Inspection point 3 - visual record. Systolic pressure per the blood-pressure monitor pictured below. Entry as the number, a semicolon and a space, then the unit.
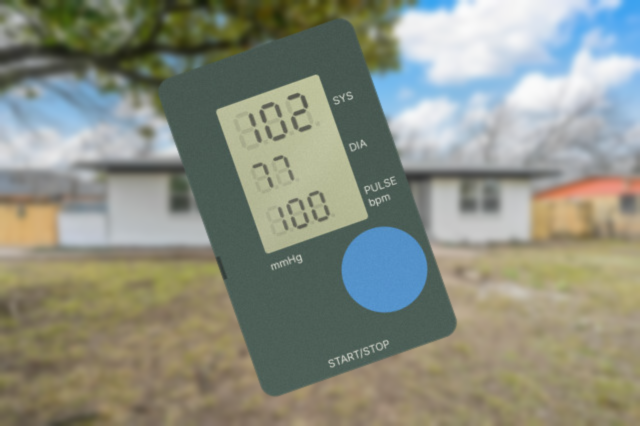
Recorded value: 102; mmHg
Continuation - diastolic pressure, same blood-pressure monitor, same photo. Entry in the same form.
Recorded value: 77; mmHg
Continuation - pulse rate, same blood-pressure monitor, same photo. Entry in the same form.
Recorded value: 100; bpm
